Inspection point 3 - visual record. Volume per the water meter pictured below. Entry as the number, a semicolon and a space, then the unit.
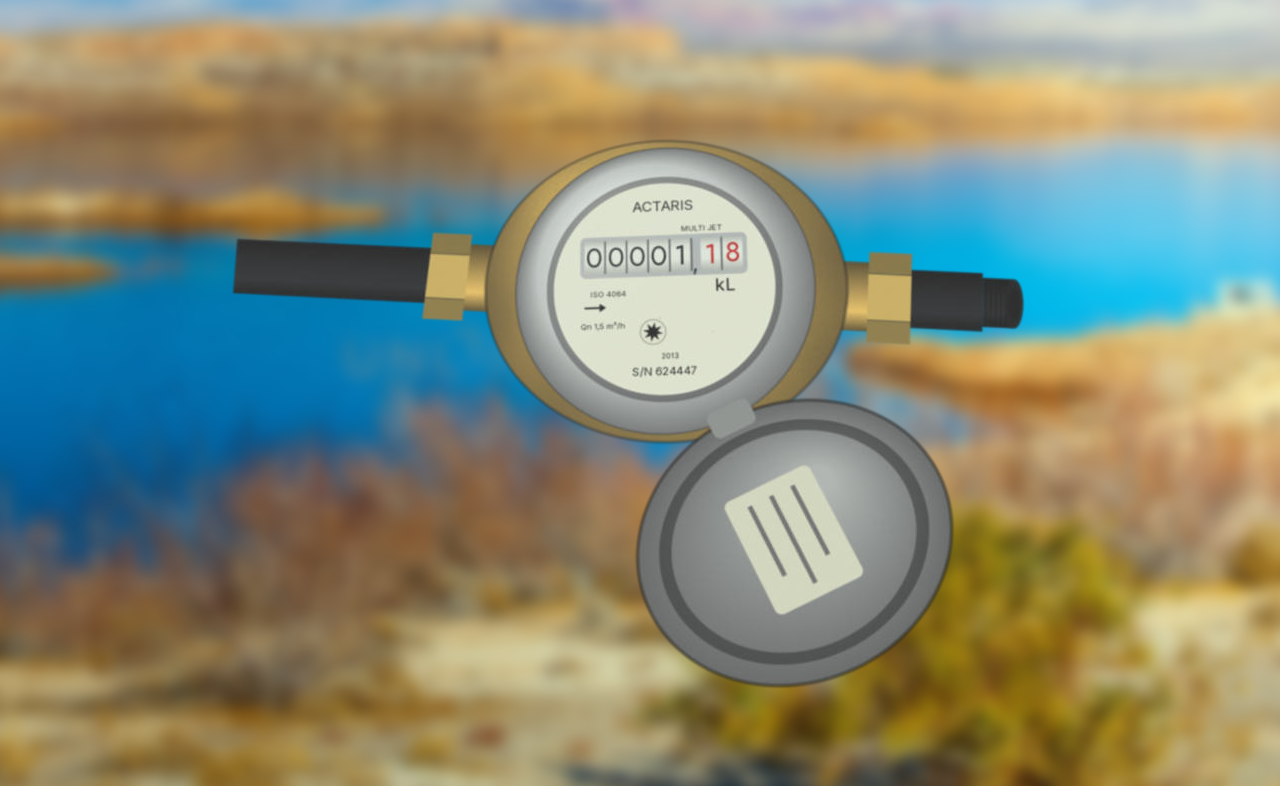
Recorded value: 1.18; kL
